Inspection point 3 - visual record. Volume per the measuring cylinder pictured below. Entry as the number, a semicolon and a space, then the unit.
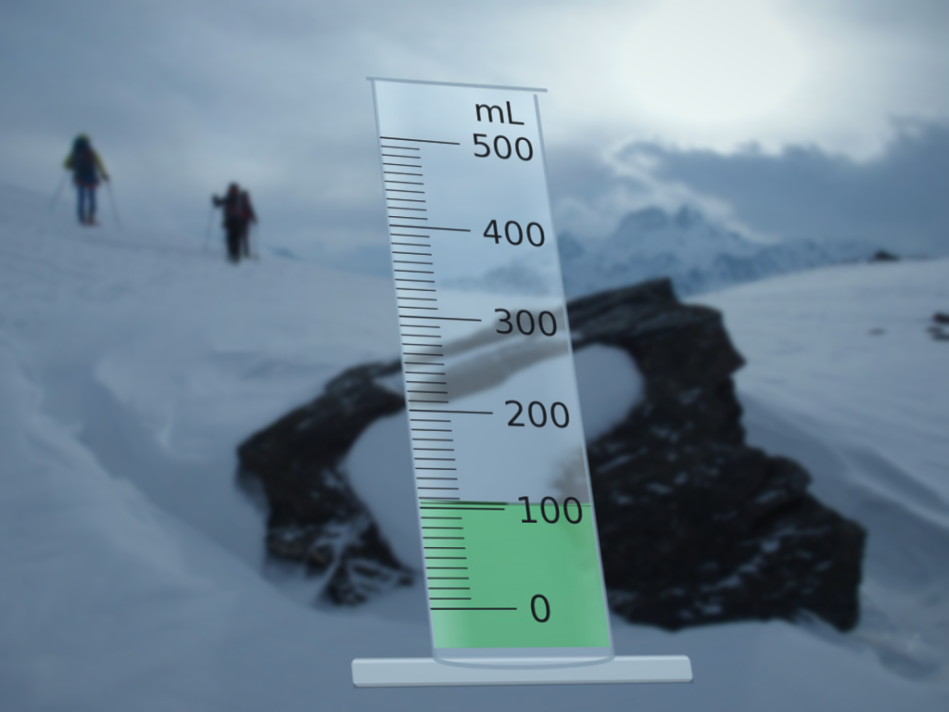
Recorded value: 105; mL
